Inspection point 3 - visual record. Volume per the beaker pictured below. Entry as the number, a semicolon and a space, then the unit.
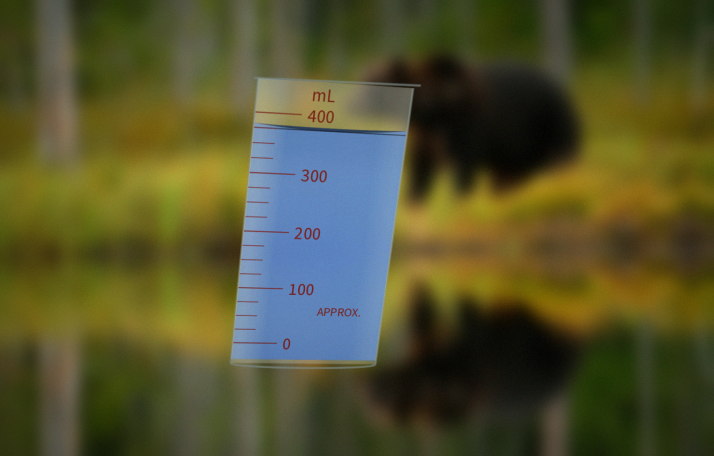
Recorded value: 375; mL
